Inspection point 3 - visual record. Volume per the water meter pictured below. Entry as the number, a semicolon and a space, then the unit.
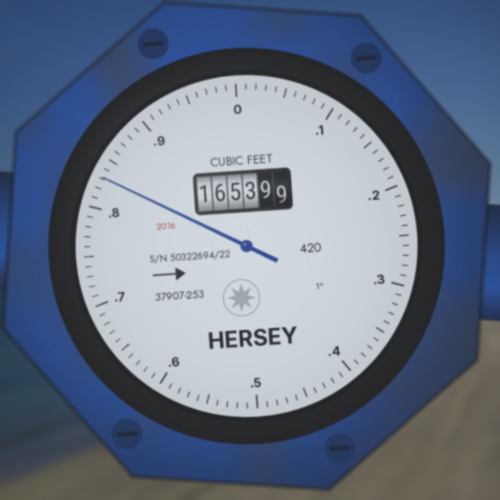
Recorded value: 165398.83; ft³
